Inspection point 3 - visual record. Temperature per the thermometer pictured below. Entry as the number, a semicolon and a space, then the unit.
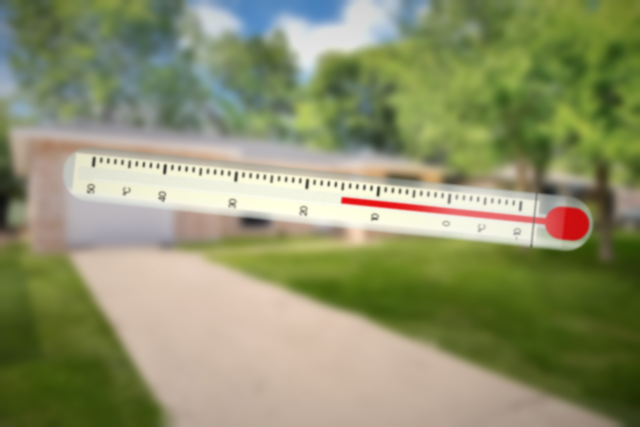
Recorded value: 15; °C
